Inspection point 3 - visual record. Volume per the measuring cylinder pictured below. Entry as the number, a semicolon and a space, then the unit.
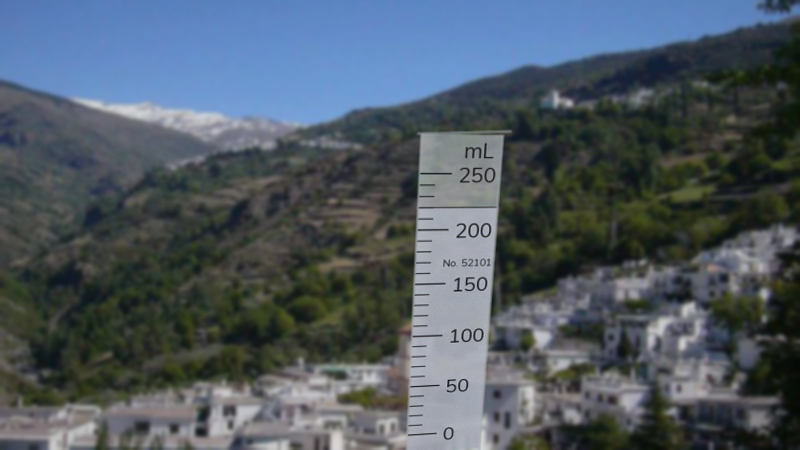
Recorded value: 220; mL
